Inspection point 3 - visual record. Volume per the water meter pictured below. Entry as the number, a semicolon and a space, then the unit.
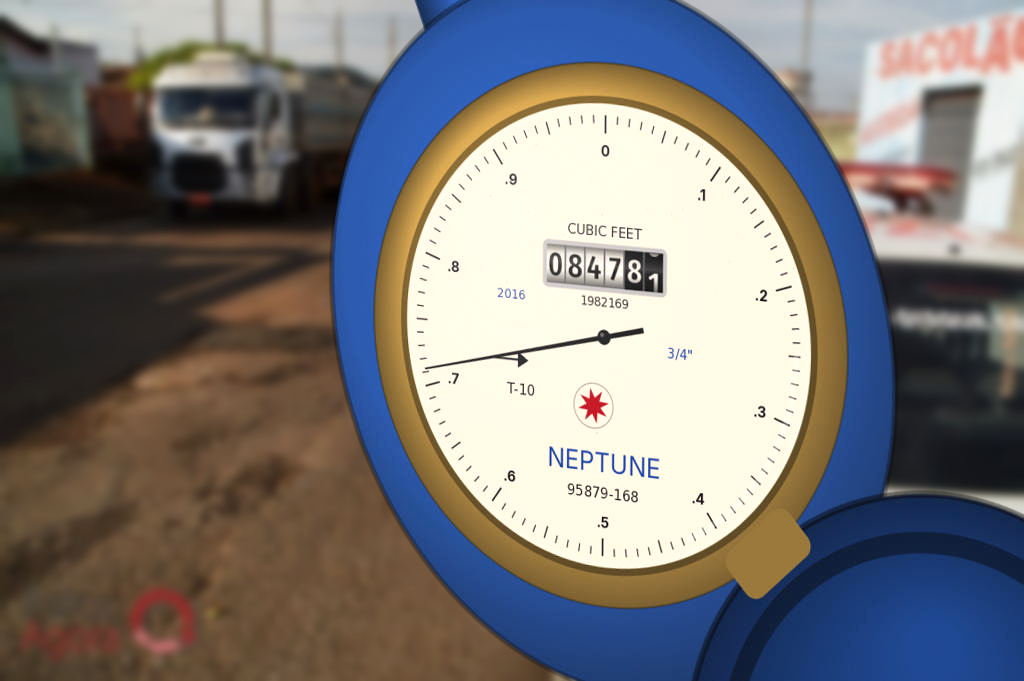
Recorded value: 84780.71; ft³
